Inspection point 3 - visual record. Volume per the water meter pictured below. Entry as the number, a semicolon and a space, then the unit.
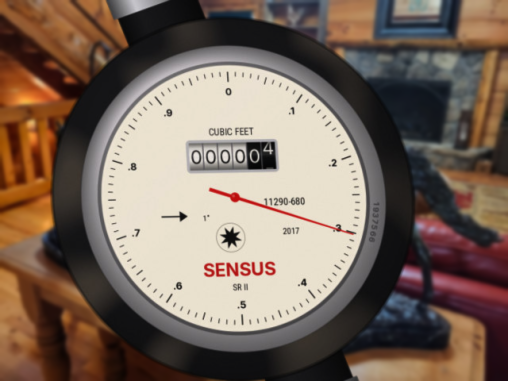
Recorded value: 4.30; ft³
